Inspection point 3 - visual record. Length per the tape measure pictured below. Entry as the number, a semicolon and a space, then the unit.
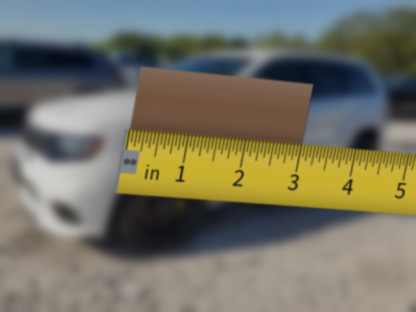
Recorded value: 3; in
